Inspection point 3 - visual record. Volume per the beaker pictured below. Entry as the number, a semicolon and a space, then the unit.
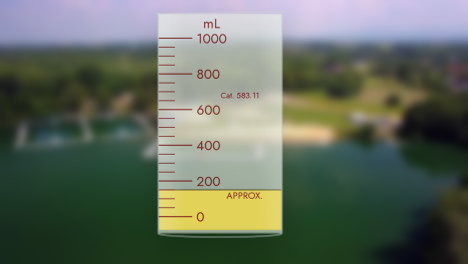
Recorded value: 150; mL
